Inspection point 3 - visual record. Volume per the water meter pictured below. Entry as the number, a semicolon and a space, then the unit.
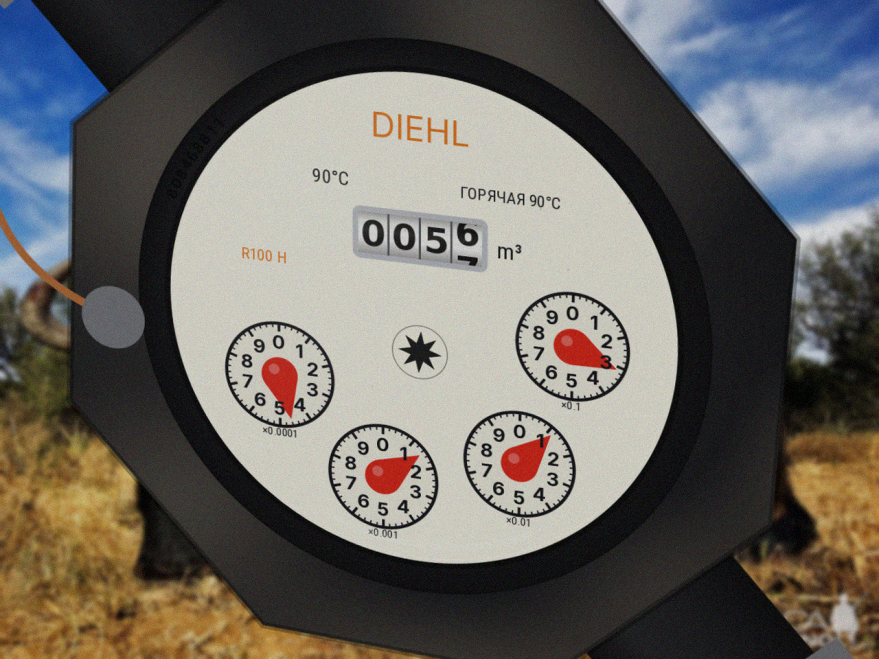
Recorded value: 56.3114; m³
